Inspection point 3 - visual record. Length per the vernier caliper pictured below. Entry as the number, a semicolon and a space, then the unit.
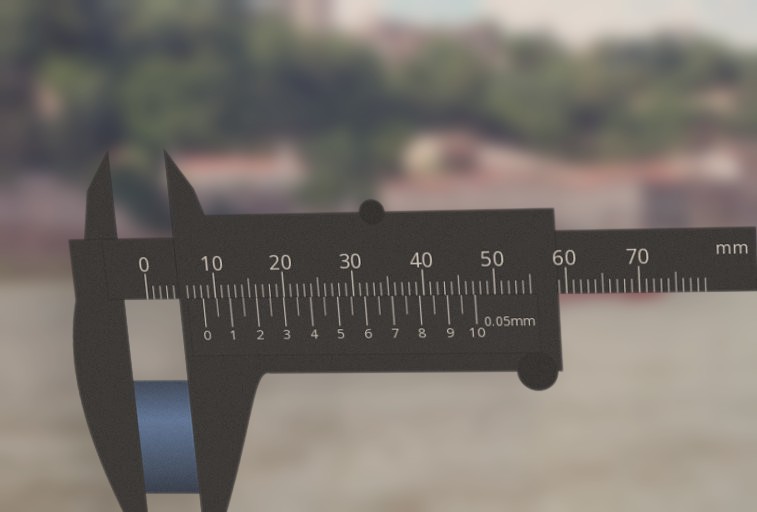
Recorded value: 8.2; mm
